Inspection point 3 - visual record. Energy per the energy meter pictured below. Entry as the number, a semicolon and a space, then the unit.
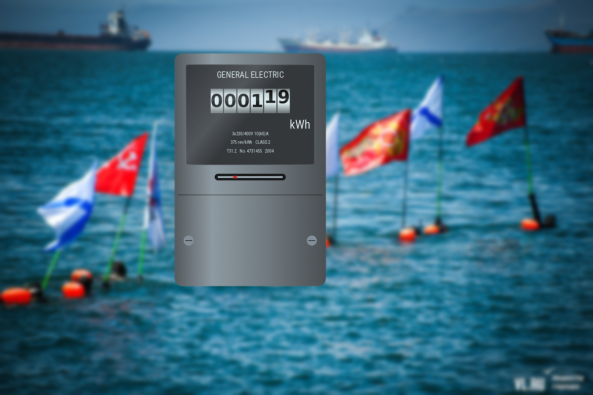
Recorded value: 119; kWh
